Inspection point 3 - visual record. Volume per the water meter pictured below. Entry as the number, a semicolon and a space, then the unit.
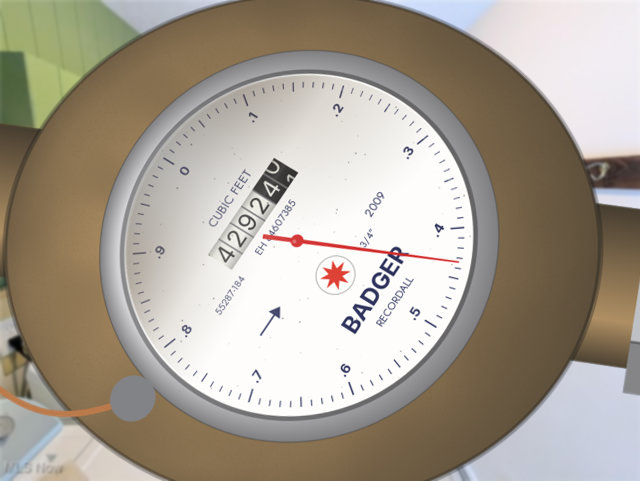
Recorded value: 429240.43; ft³
